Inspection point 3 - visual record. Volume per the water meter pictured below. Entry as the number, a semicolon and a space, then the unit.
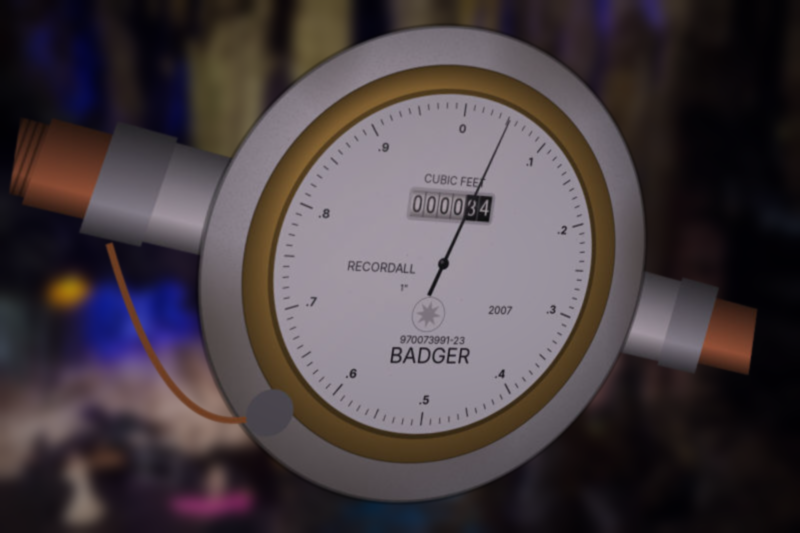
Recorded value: 84.05; ft³
